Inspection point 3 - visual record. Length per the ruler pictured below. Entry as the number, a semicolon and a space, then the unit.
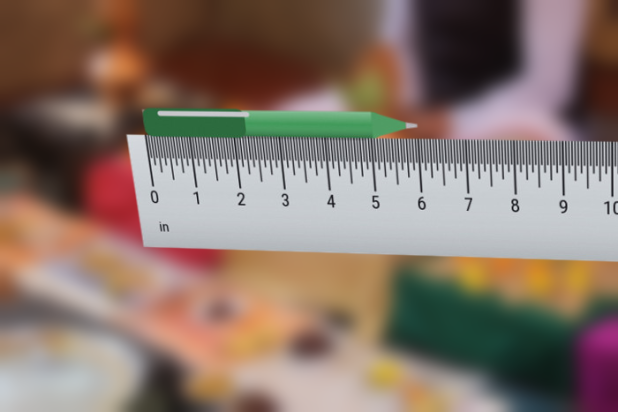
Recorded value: 6; in
